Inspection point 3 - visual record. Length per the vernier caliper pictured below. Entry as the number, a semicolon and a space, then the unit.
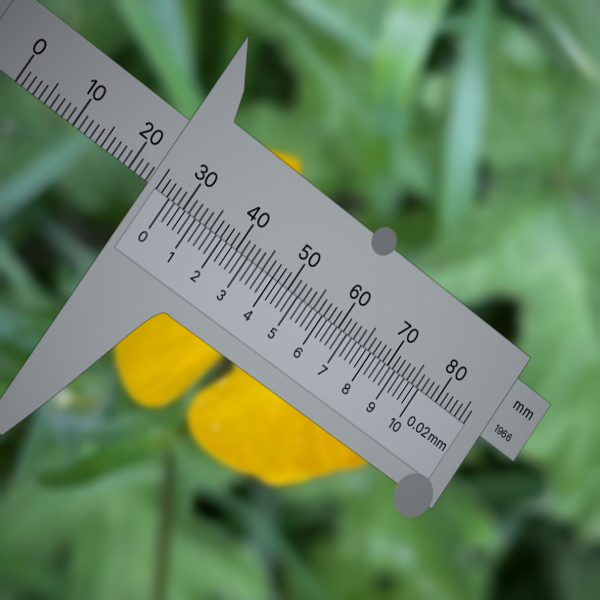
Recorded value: 27.4; mm
